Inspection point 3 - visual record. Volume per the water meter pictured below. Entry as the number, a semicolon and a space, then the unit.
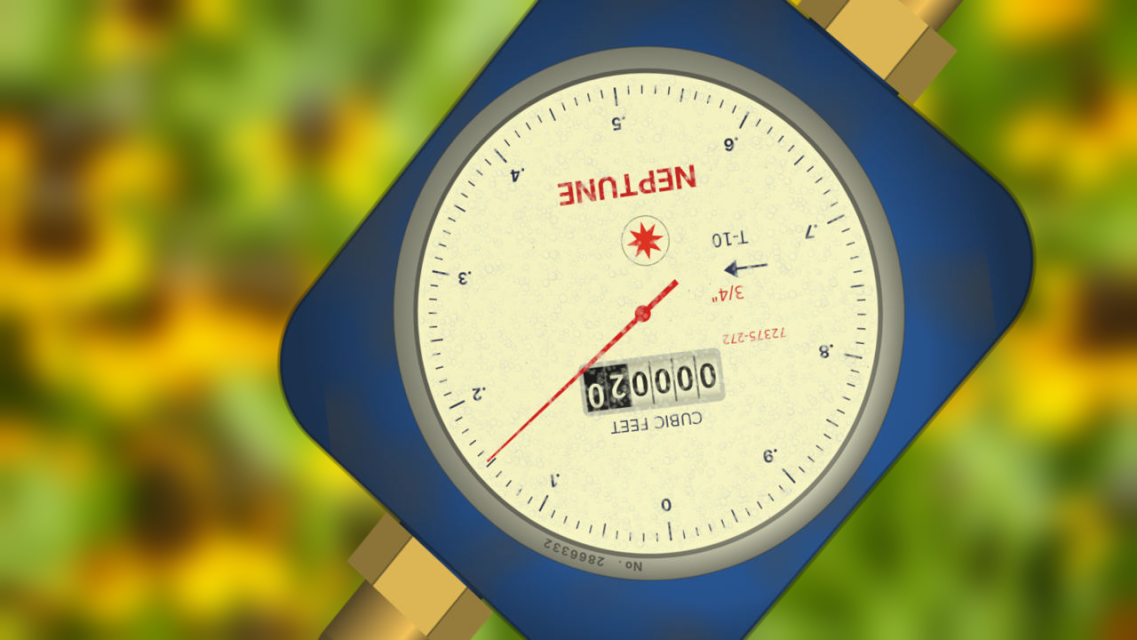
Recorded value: 20.15; ft³
